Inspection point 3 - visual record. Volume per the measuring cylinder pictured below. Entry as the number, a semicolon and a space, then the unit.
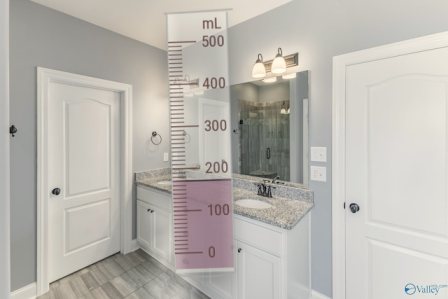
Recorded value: 170; mL
